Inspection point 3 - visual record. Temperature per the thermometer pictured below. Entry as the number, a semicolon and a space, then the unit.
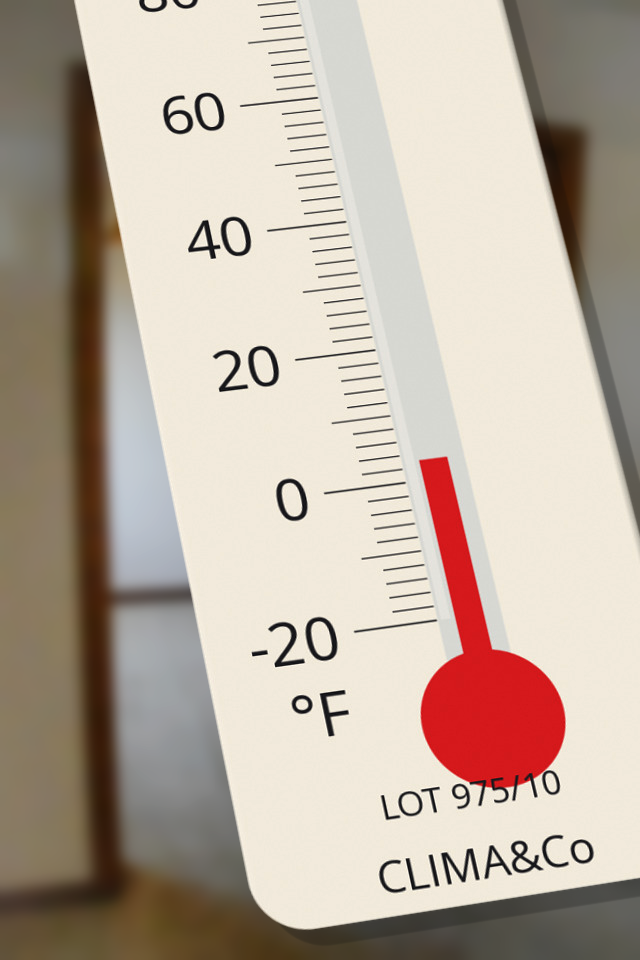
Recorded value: 3; °F
